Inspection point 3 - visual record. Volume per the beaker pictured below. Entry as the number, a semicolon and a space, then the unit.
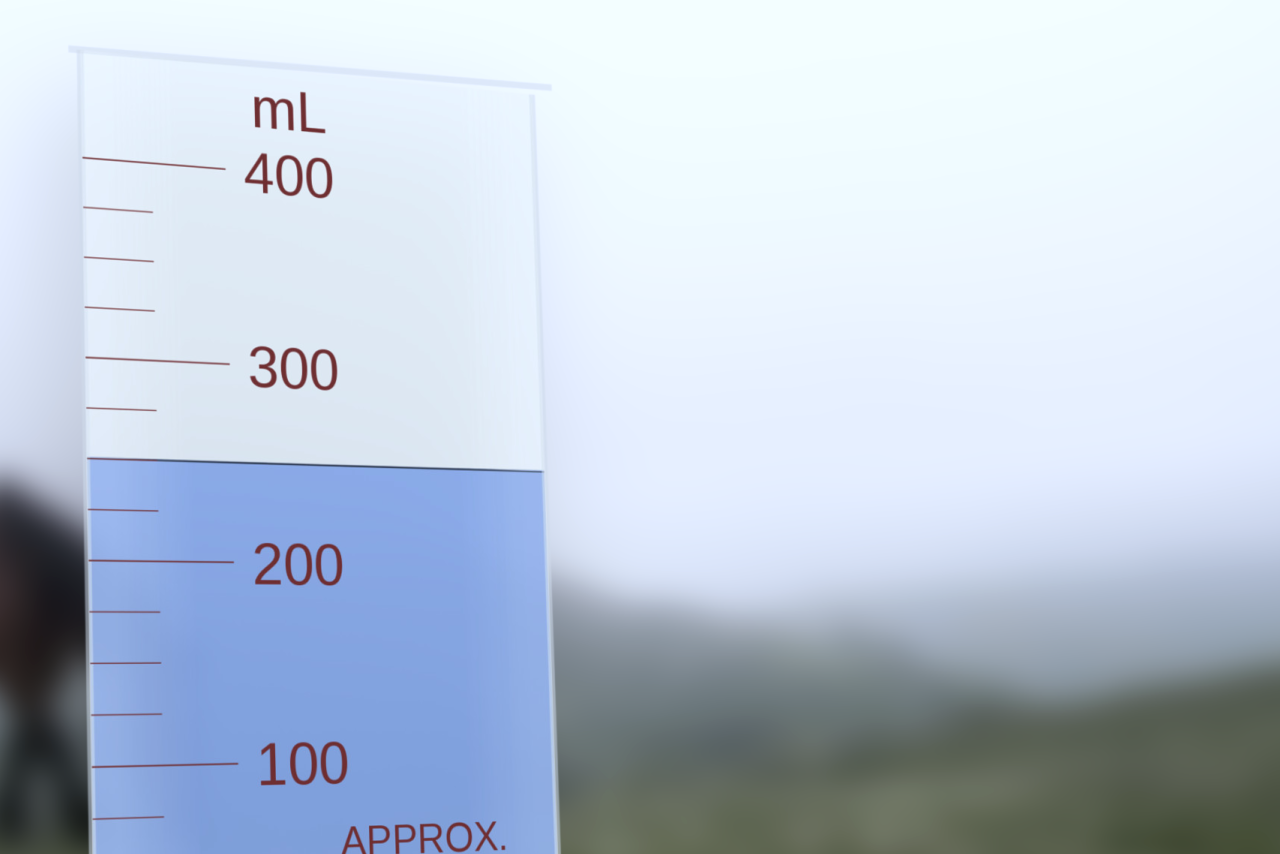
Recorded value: 250; mL
